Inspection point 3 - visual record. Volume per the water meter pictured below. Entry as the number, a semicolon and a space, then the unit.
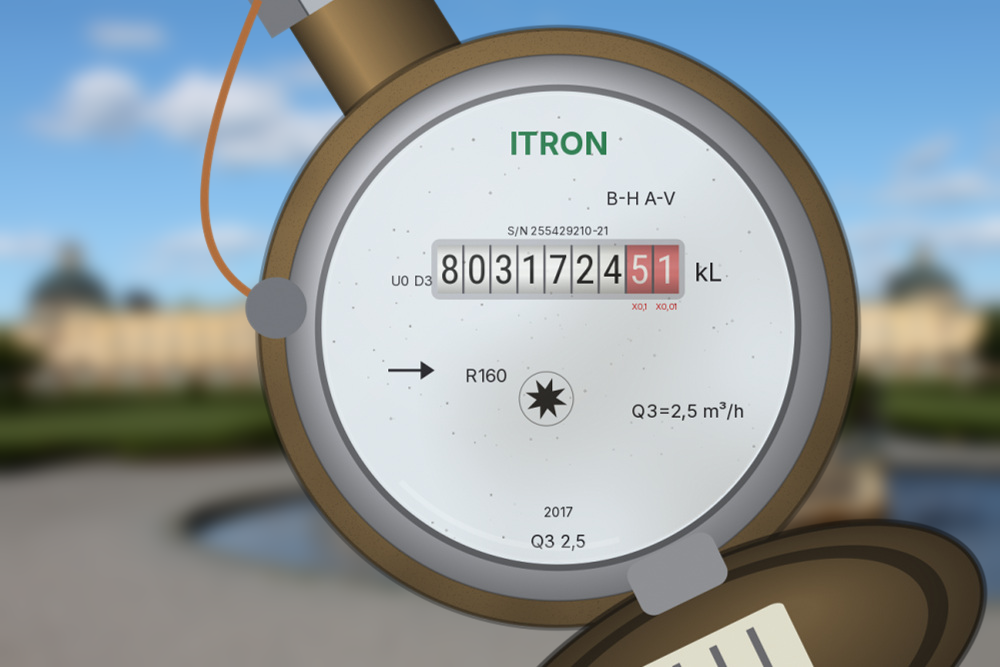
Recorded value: 8031724.51; kL
